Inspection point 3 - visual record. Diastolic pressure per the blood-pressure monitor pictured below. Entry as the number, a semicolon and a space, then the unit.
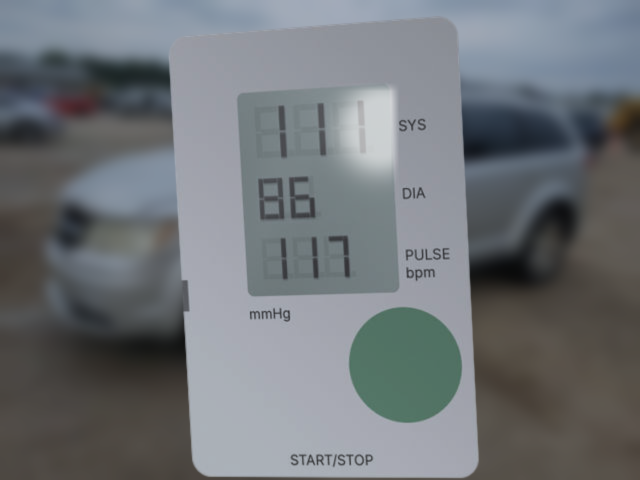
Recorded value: 86; mmHg
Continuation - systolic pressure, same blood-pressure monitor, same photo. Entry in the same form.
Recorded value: 111; mmHg
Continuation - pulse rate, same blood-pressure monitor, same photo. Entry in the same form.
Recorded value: 117; bpm
